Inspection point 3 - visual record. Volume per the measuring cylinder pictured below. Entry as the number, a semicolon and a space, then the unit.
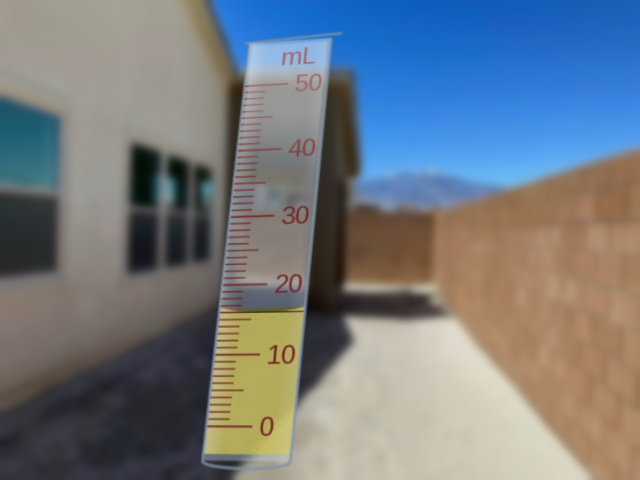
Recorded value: 16; mL
